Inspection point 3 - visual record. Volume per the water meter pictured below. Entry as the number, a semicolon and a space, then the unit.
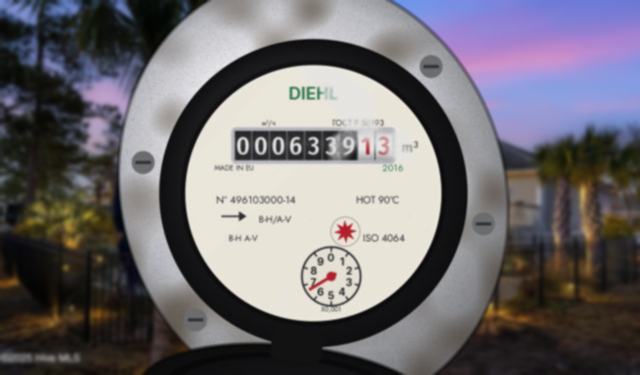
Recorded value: 6339.136; m³
